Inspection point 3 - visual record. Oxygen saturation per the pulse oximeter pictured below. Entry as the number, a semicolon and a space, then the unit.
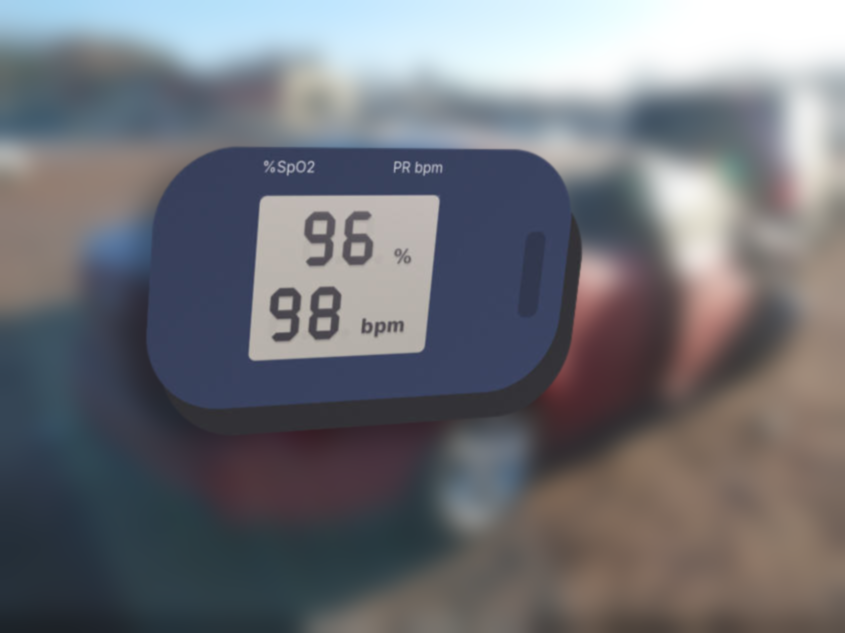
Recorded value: 96; %
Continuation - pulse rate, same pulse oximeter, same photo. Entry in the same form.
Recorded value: 98; bpm
